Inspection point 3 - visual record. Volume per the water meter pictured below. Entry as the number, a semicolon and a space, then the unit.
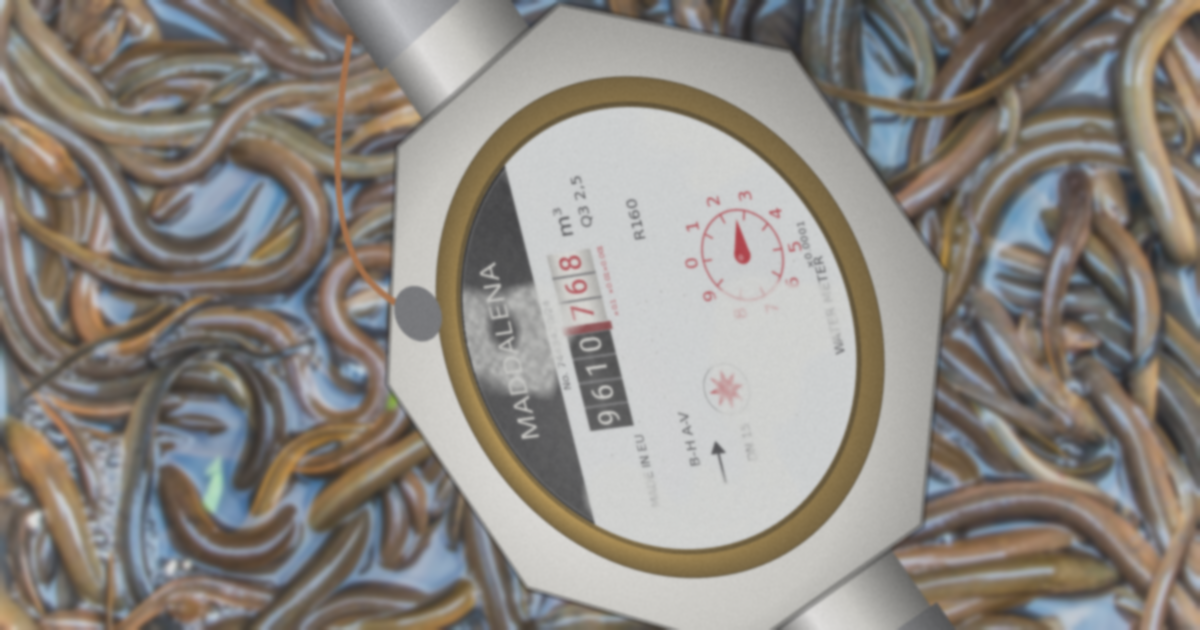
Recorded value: 9610.7682; m³
